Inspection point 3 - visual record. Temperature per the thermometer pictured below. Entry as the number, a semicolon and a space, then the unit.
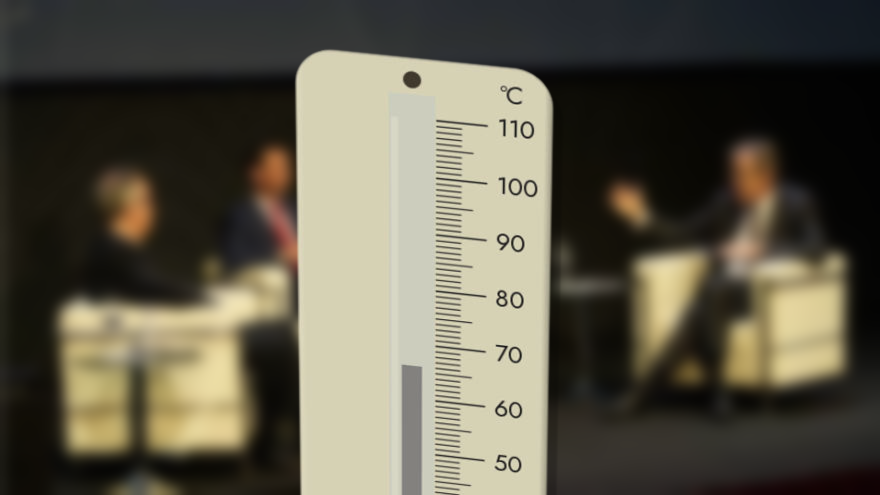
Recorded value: 66; °C
